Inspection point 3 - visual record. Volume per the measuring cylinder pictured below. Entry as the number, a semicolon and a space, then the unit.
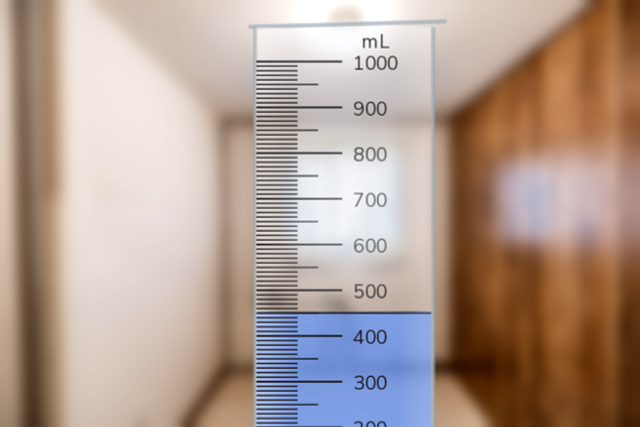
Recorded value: 450; mL
